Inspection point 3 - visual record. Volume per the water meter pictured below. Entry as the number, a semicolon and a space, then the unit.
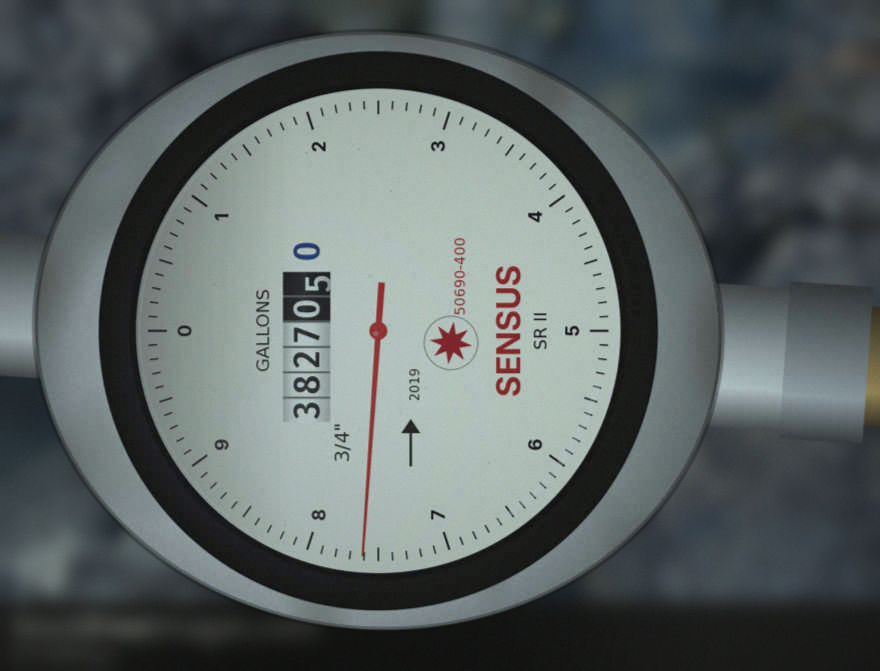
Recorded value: 3827047.6; gal
